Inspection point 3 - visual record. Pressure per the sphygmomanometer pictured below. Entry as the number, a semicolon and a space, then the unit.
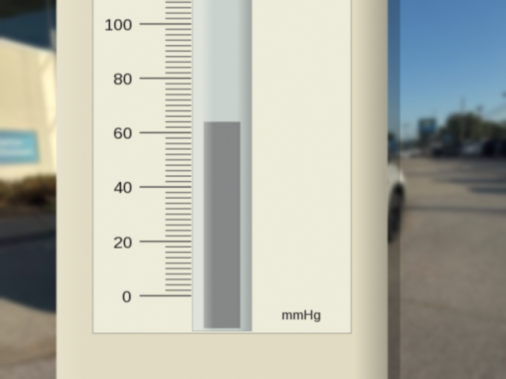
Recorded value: 64; mmHg
